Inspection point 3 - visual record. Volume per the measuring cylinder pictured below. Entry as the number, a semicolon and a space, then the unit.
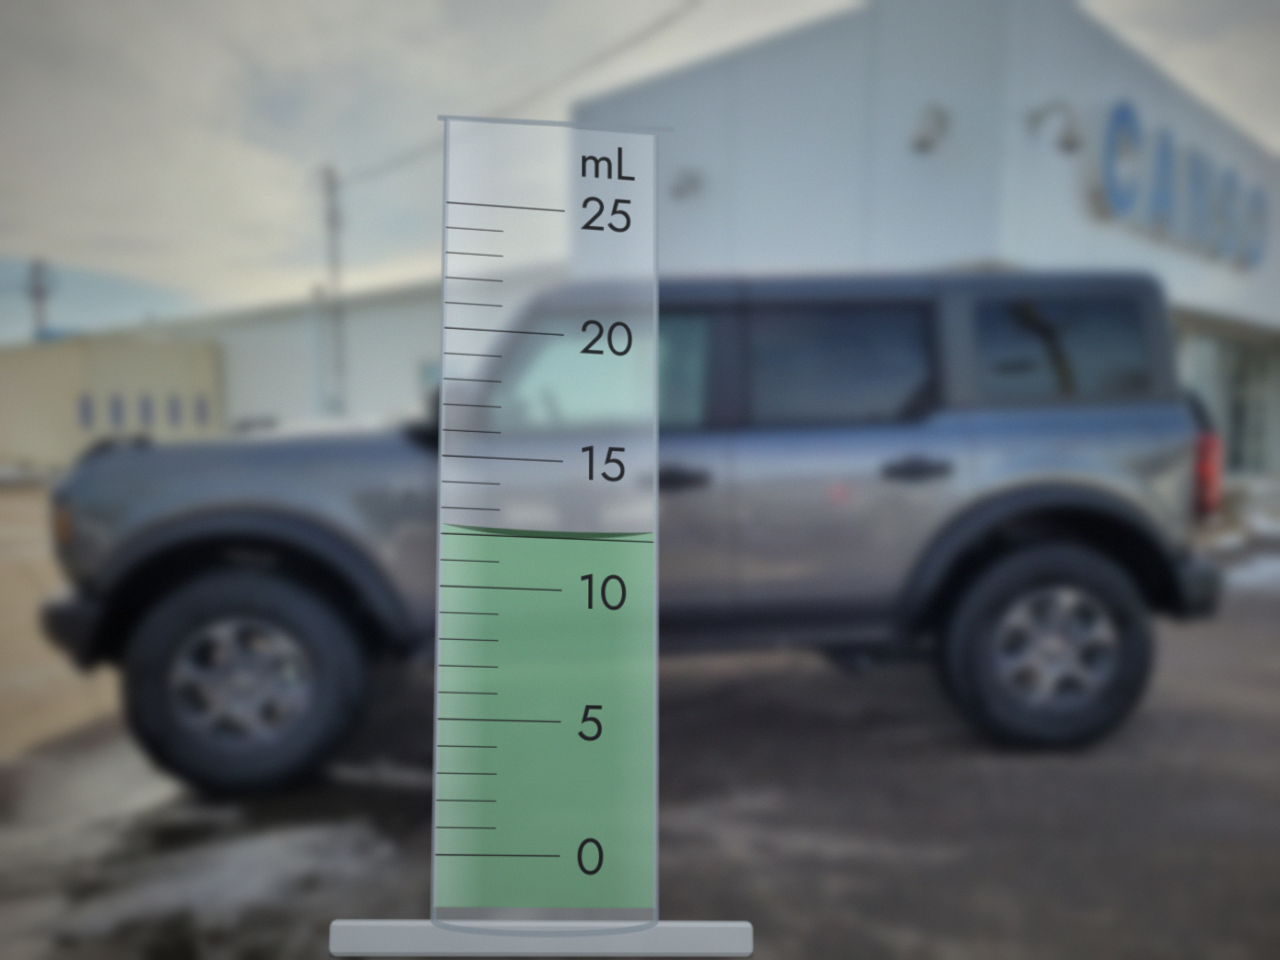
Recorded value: 12; mL
